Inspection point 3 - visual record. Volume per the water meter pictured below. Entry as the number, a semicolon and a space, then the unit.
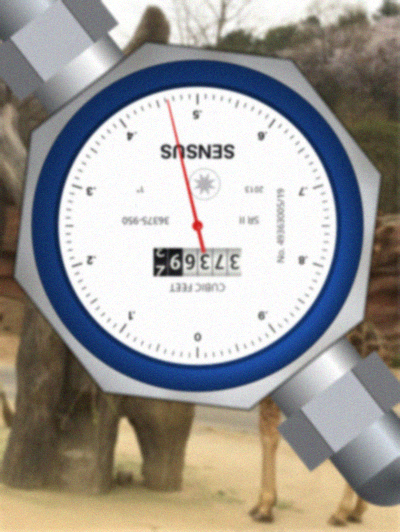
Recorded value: 373692.46; ft³
